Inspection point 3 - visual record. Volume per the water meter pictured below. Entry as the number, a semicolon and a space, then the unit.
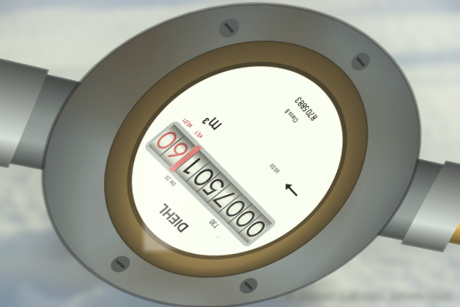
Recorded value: 7501.60; m³
